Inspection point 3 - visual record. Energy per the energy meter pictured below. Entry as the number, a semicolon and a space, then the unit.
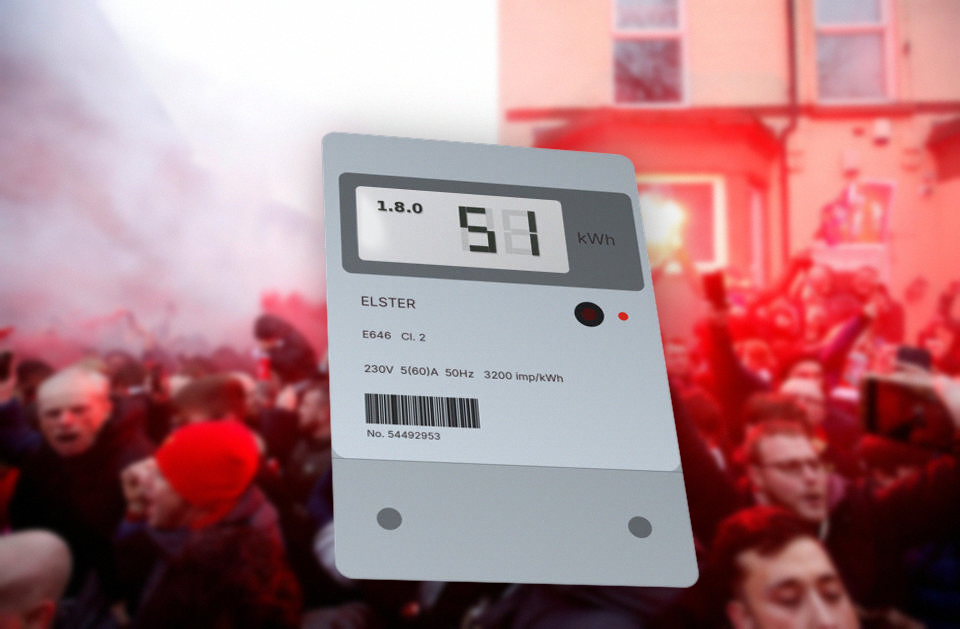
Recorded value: 51; kWh
